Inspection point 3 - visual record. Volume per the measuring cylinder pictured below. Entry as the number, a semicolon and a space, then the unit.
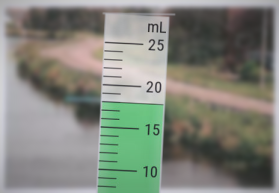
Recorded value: 18; mL
